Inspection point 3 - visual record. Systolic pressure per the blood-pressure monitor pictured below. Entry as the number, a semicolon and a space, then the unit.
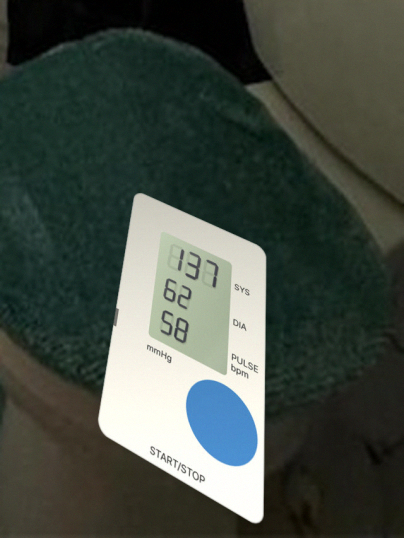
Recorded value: 137; mmHg
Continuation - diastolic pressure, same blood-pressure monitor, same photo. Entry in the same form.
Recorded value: 62; mmHg
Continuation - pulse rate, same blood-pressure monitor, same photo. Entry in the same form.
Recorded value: 58; bpm
